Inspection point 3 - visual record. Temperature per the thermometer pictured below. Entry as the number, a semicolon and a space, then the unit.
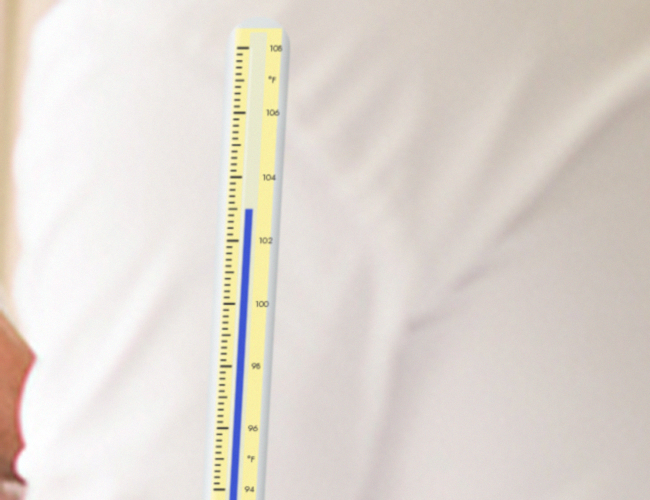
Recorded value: 103; °F
